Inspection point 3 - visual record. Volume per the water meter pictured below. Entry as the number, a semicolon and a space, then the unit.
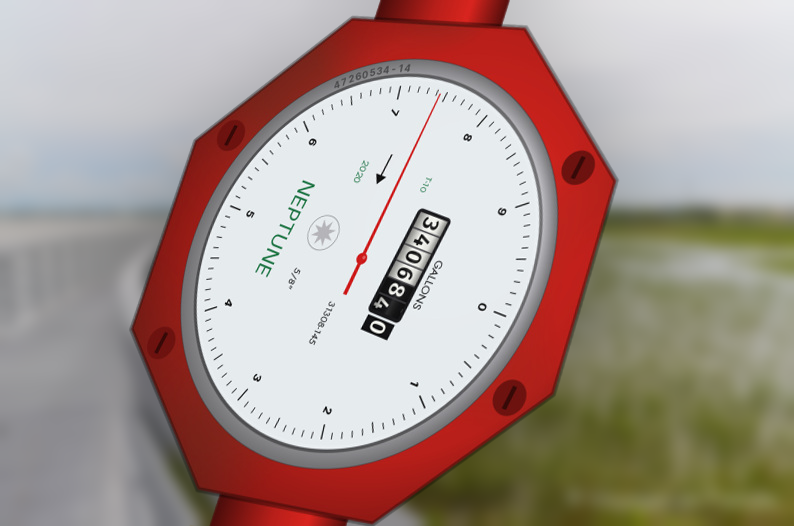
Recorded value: 3406837.4; gal
